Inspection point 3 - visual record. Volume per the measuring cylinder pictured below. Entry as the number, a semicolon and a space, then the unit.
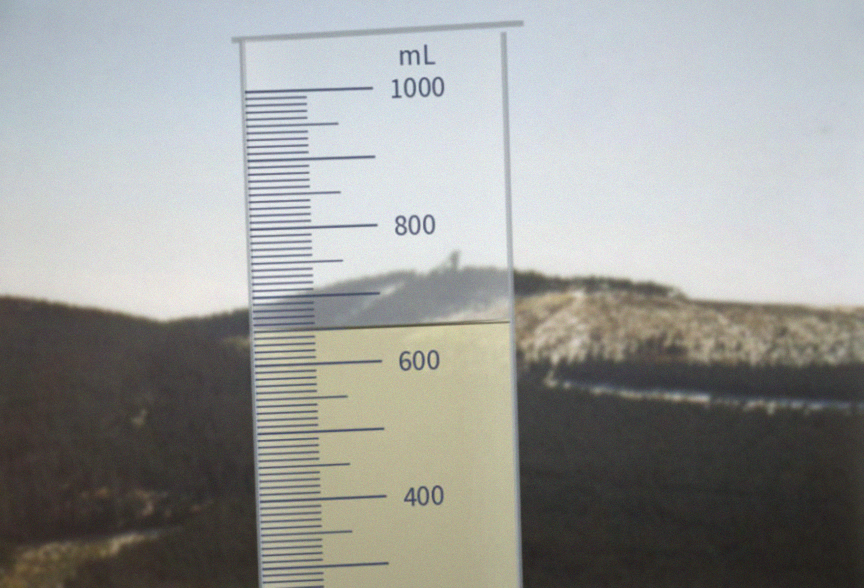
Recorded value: 650; mL
